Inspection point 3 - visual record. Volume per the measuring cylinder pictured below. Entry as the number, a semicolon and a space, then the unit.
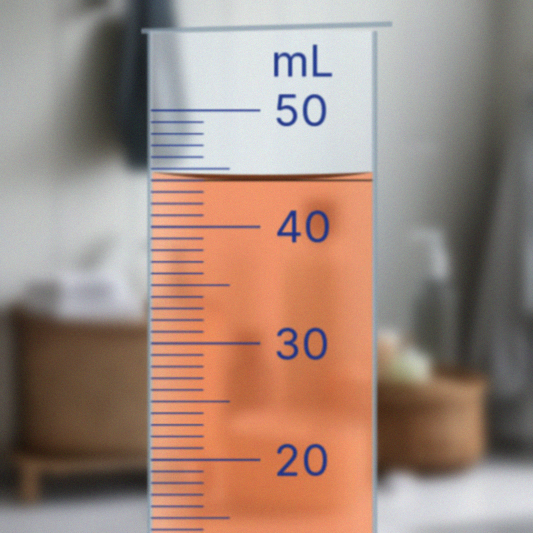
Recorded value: 44; mL
